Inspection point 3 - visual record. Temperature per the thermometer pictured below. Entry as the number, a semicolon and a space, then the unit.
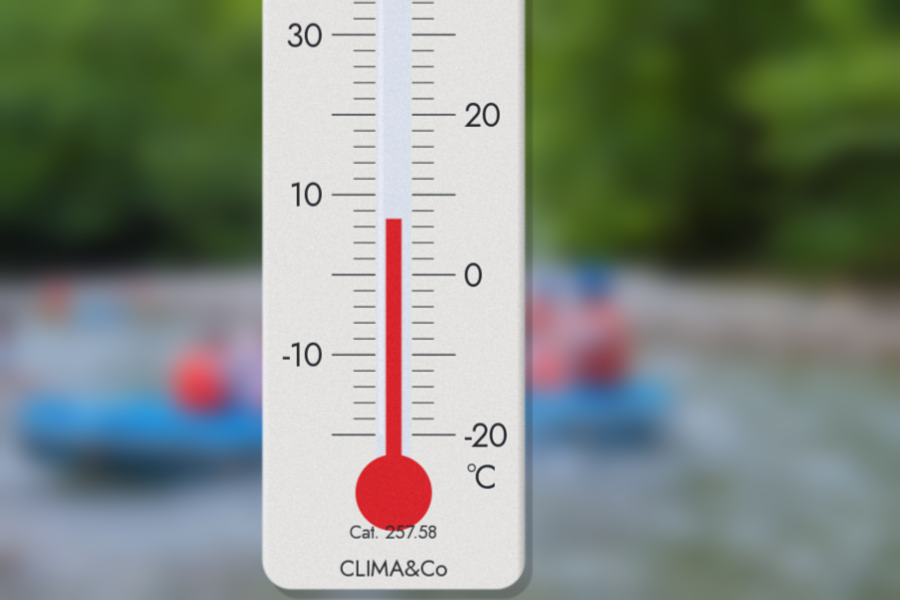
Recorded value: 7; °C
